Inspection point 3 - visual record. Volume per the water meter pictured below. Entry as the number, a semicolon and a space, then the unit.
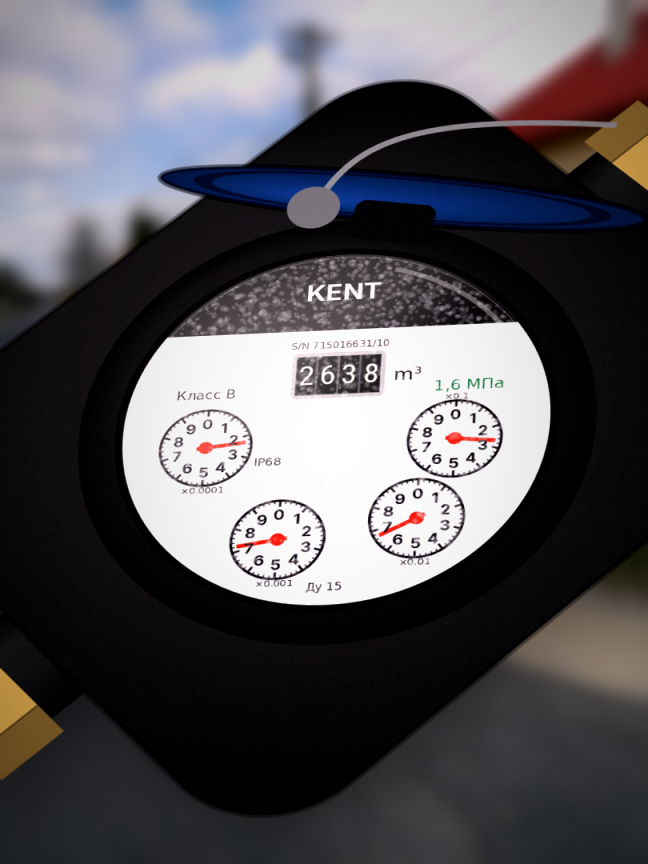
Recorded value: 2638.2672; m³
